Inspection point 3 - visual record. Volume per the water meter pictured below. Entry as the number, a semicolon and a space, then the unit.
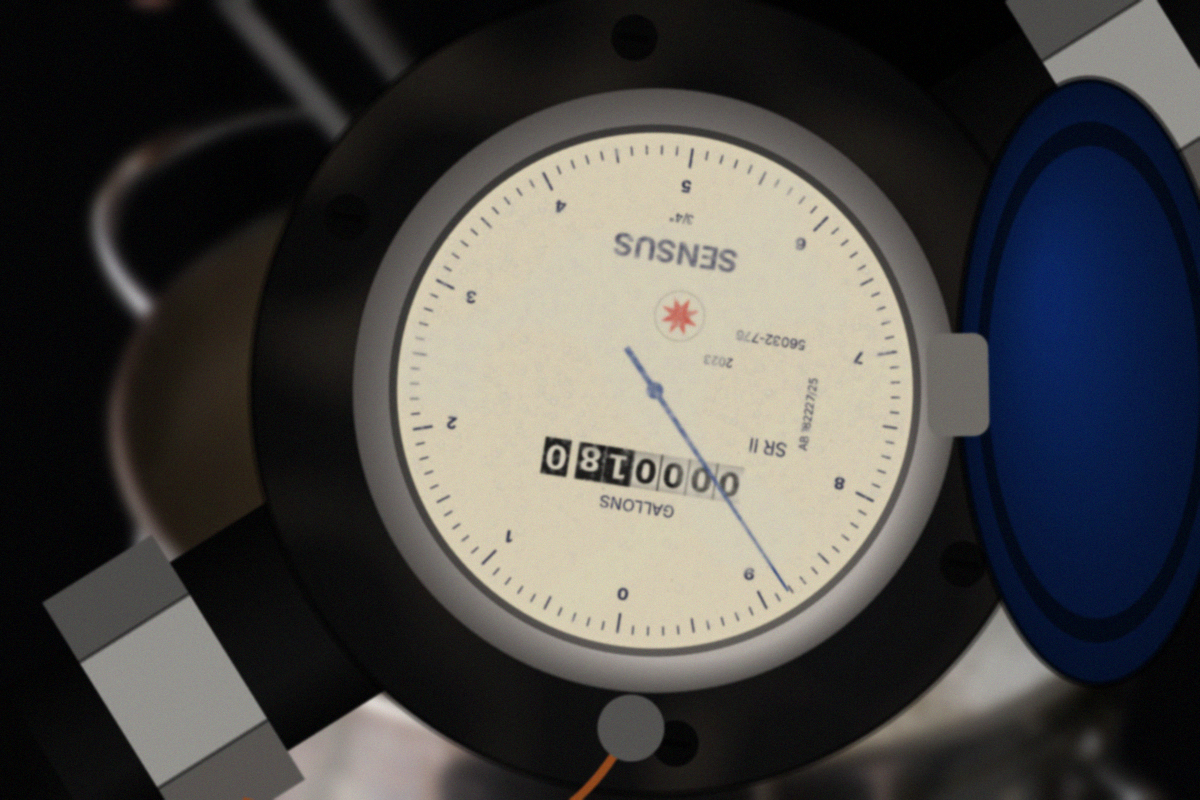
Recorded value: 178.8; gal
